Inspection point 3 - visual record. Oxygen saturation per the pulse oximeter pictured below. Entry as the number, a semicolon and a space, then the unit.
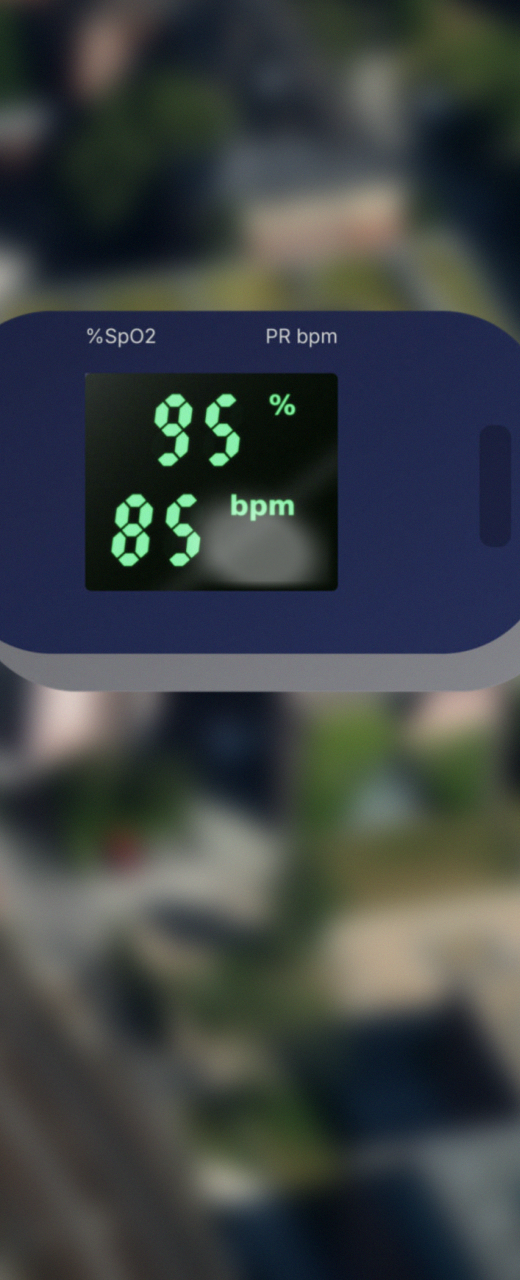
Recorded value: 95; %
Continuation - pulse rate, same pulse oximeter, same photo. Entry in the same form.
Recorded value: 85; bpm
